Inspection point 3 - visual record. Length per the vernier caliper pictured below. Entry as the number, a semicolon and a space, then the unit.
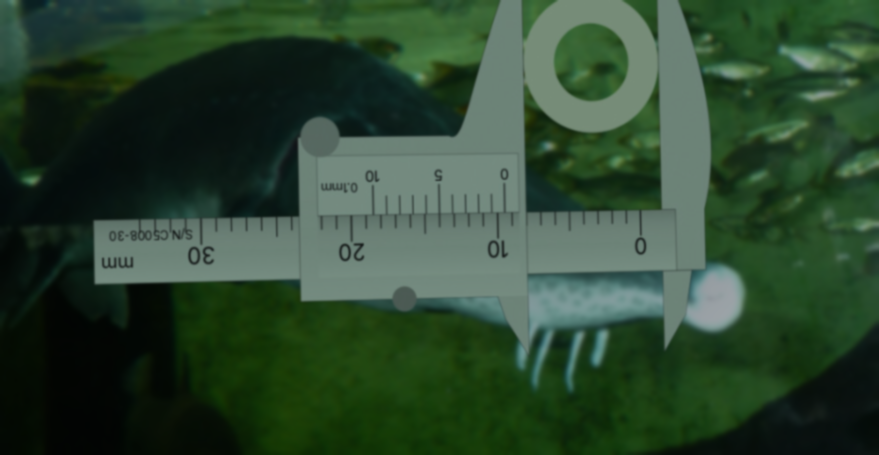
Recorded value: 9.5; mm
